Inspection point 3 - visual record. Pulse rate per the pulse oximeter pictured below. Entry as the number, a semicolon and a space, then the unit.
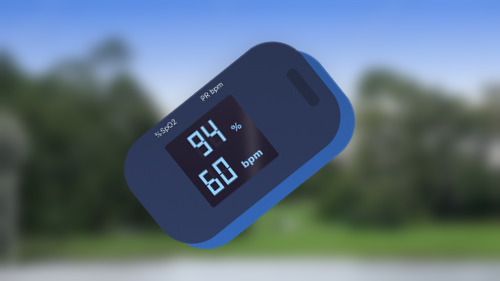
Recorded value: 60; bpm
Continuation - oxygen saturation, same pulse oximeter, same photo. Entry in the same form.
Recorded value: 94; %
